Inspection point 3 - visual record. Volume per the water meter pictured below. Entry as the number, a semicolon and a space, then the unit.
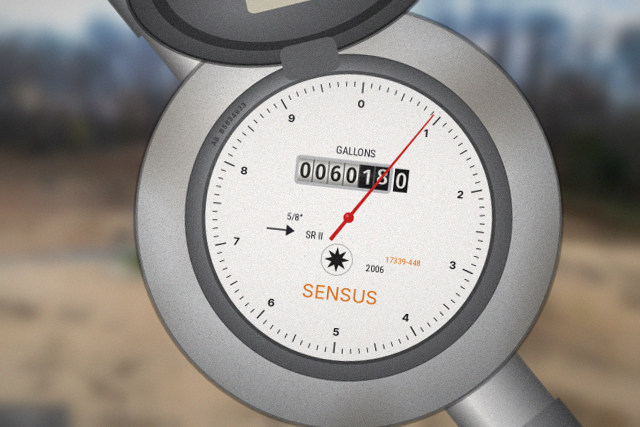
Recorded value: 60180.9; gal
